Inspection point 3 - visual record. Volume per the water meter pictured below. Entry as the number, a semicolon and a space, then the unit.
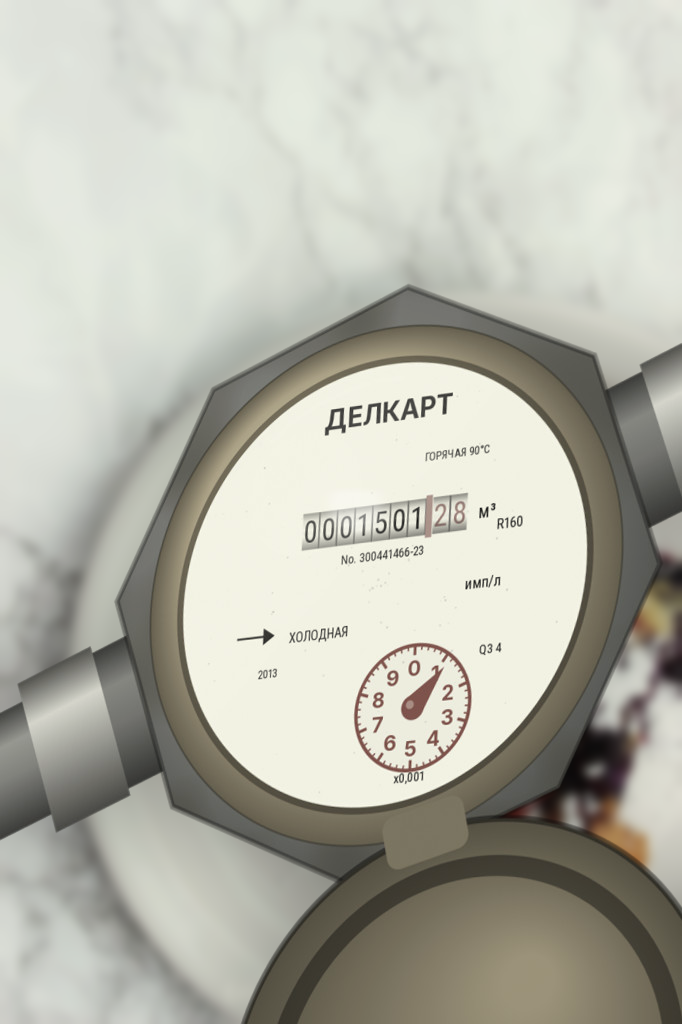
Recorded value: 1501.281; m³
